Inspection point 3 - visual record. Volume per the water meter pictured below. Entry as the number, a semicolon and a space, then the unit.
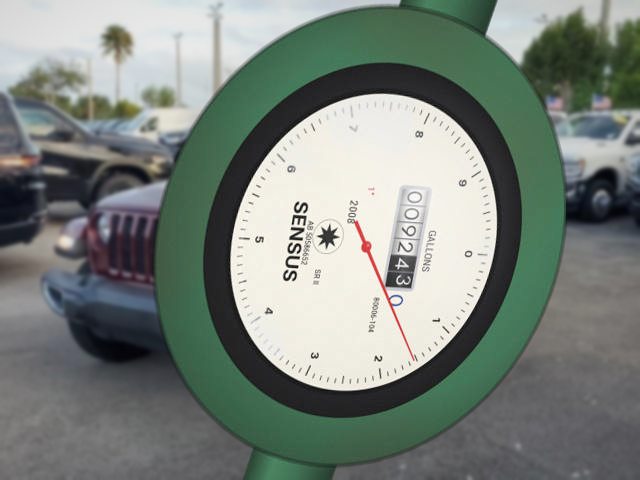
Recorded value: 92431.5; gal
